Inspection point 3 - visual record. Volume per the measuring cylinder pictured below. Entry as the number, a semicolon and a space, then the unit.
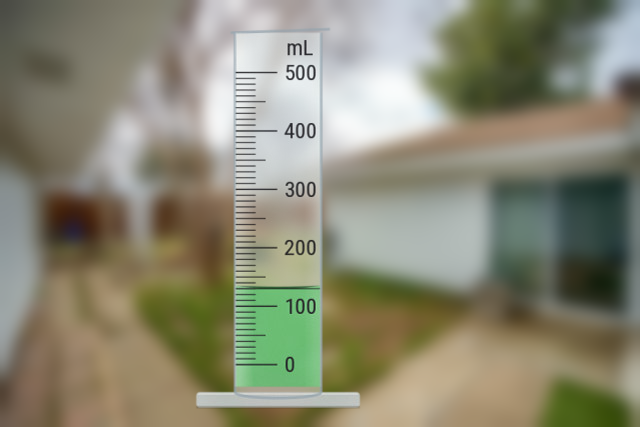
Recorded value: 130; mL
